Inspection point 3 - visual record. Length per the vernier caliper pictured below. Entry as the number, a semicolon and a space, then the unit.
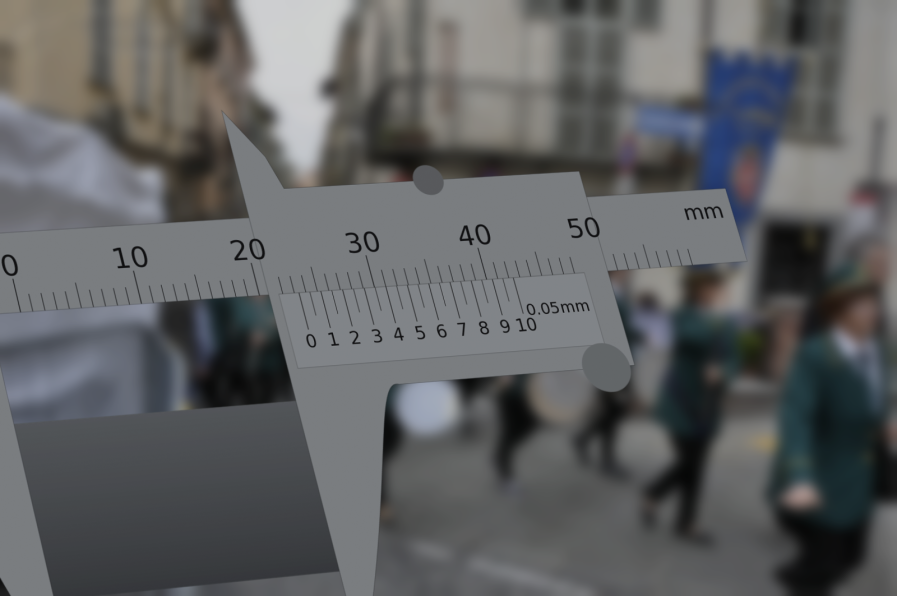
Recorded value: 23.4; mm
